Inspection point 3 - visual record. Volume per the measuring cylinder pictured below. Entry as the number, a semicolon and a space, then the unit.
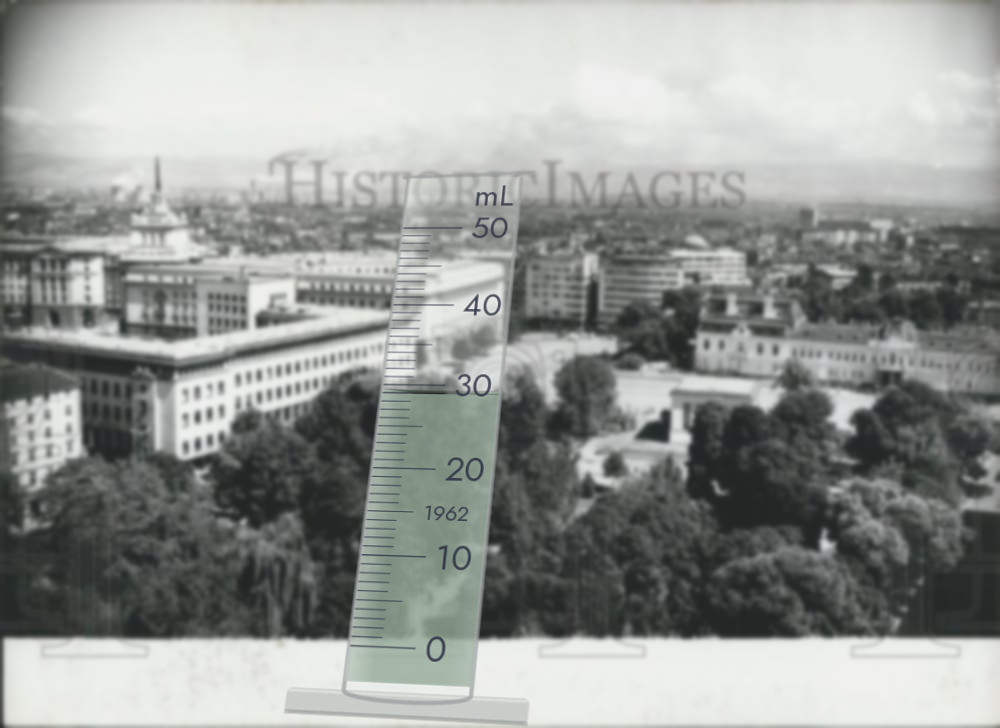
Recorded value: 29; mL
